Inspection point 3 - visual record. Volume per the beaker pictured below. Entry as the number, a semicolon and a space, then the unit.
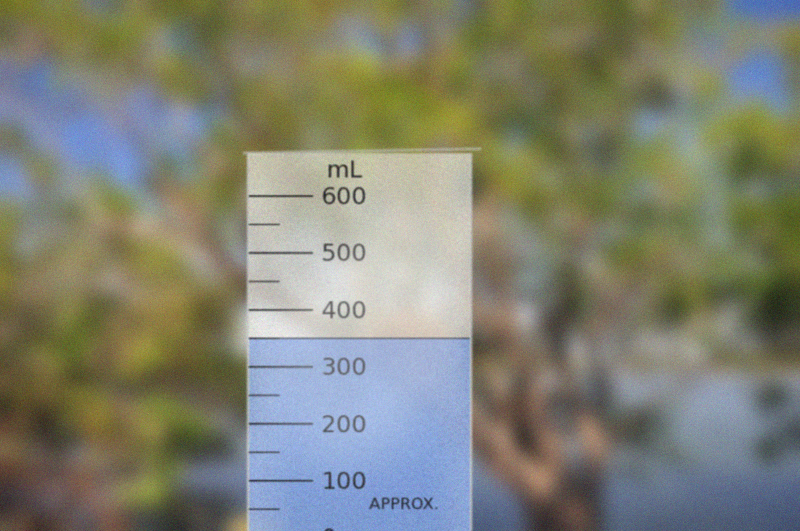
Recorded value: 350; mL
